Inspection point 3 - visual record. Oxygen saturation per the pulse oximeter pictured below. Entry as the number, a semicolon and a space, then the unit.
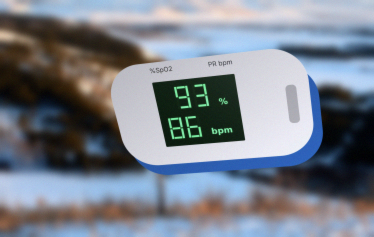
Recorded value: 93; %
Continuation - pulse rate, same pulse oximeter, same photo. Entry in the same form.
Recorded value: 86; bpm
